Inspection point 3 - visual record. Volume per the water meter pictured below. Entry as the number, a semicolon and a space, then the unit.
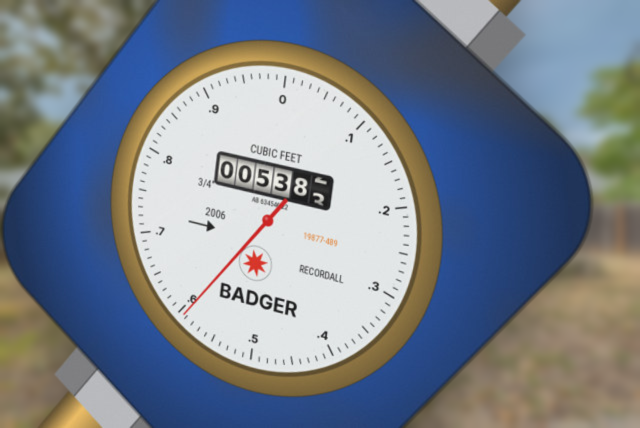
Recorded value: 5382.59; ft³
